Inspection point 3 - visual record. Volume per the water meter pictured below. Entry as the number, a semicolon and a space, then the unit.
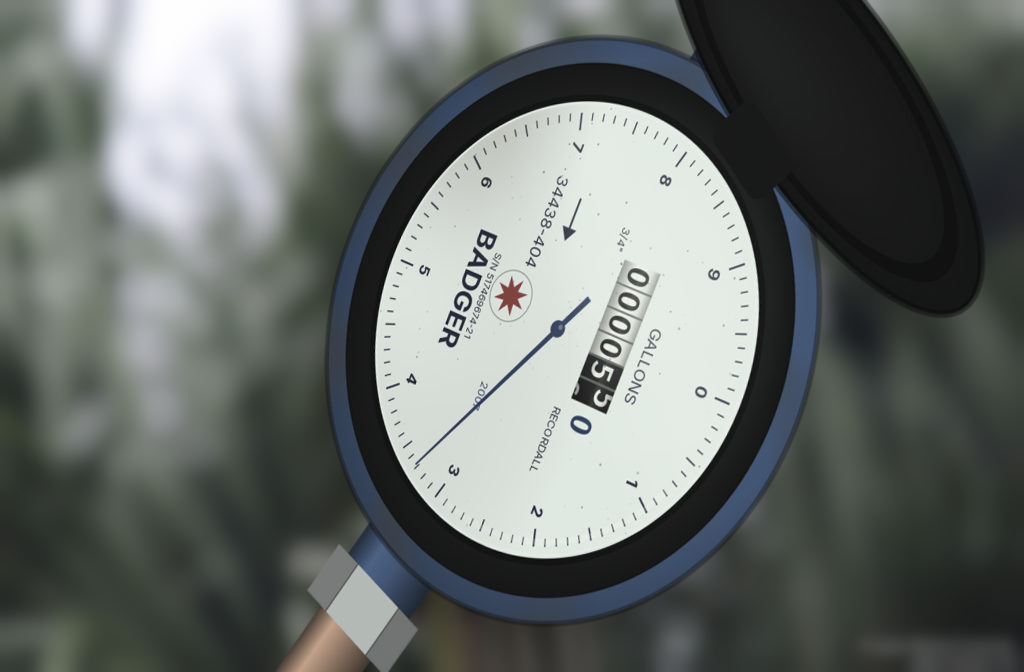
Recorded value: 553.3; gal
